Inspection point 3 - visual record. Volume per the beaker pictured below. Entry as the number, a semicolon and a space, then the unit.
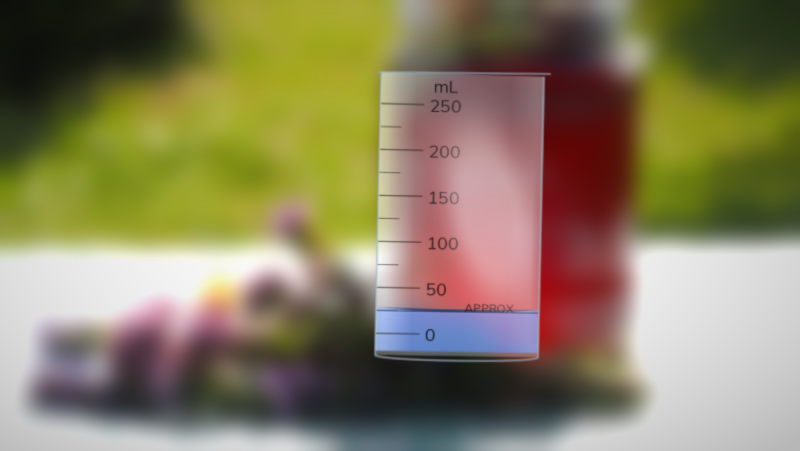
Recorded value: 25; mL
